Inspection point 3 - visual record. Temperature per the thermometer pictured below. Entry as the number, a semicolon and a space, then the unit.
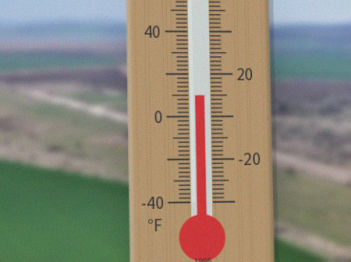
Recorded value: 10; °F
